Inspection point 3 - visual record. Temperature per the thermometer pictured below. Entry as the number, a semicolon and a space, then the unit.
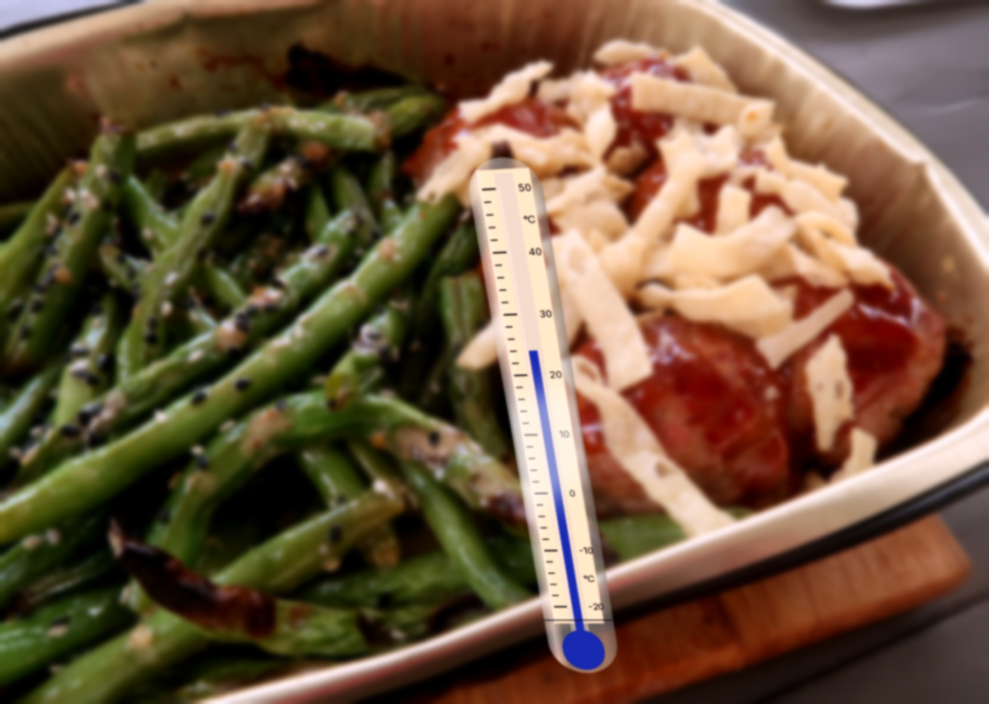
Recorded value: 24; °C
